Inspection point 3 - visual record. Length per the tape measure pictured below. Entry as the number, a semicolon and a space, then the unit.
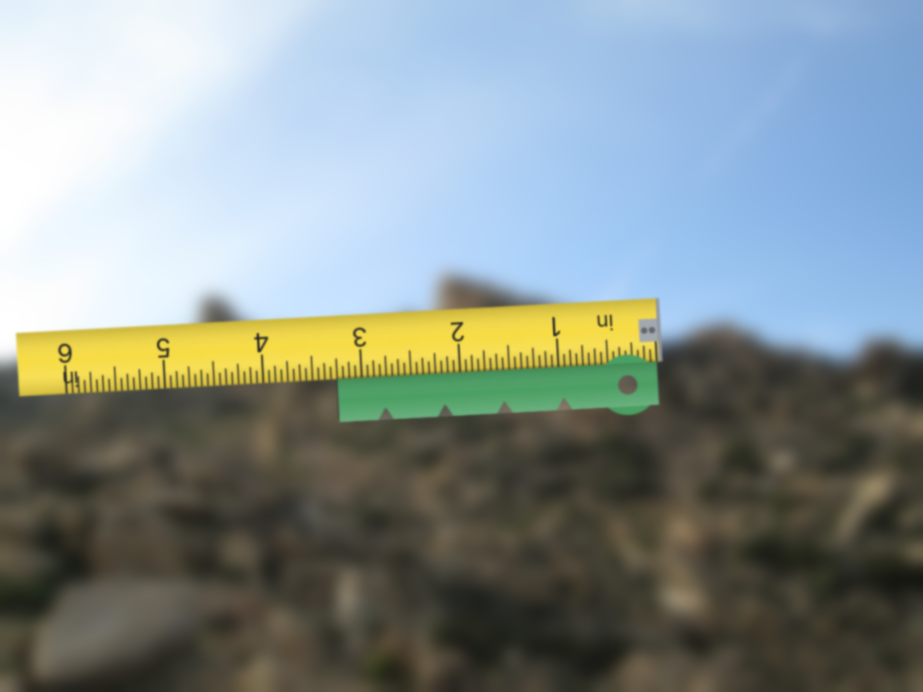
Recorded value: 3.25; in
